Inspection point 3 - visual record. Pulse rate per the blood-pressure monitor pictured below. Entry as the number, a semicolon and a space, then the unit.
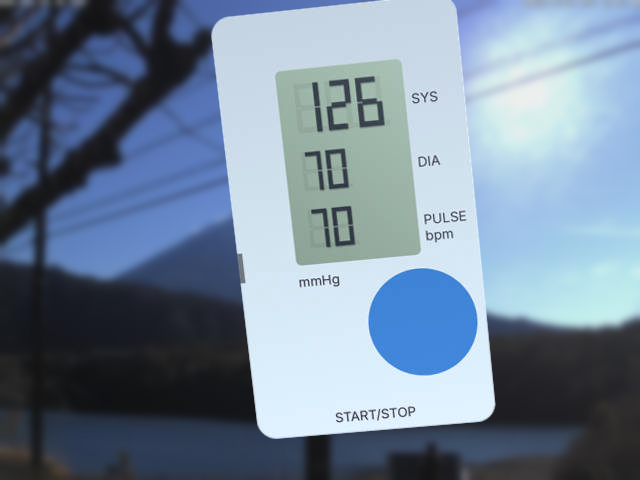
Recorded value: 70; bpm
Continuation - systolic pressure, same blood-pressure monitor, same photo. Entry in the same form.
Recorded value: 126; mmHg
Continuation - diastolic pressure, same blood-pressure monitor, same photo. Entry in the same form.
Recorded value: 70; mmHg
